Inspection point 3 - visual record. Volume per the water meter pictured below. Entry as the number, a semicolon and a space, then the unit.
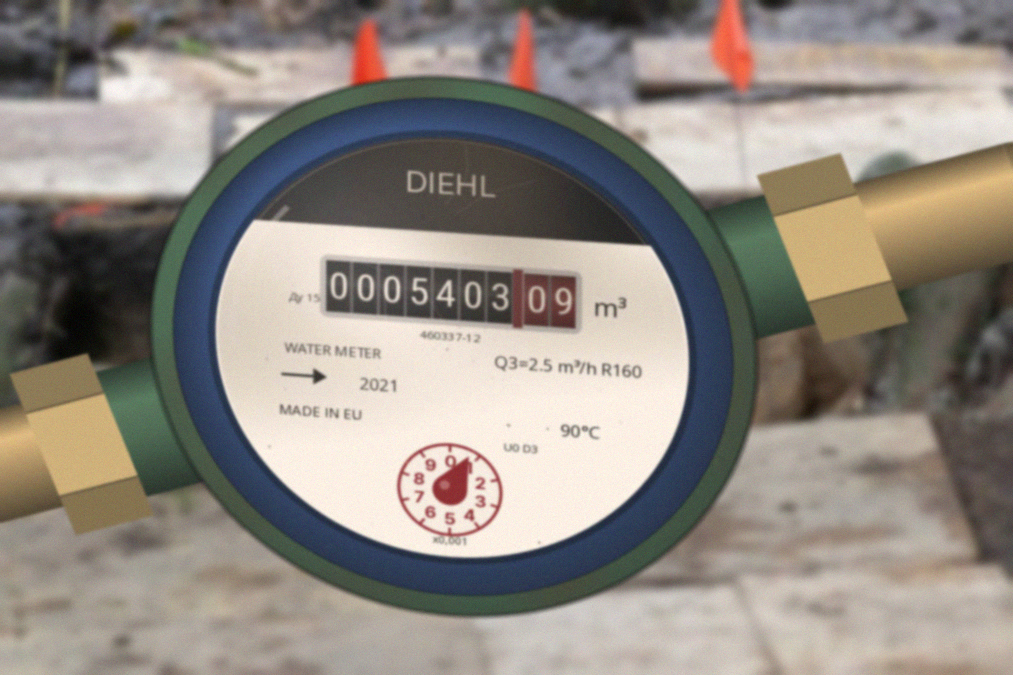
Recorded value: 5403.090; m³
